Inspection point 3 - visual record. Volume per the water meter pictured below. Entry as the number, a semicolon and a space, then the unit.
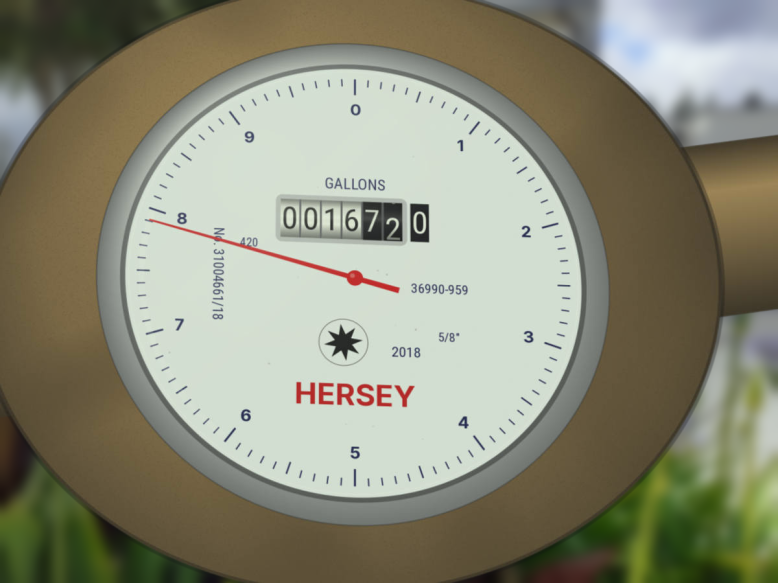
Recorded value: 16717.9; gal
